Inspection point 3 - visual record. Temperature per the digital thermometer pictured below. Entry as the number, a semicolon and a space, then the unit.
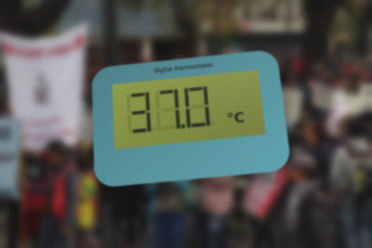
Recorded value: 37.0; °C
